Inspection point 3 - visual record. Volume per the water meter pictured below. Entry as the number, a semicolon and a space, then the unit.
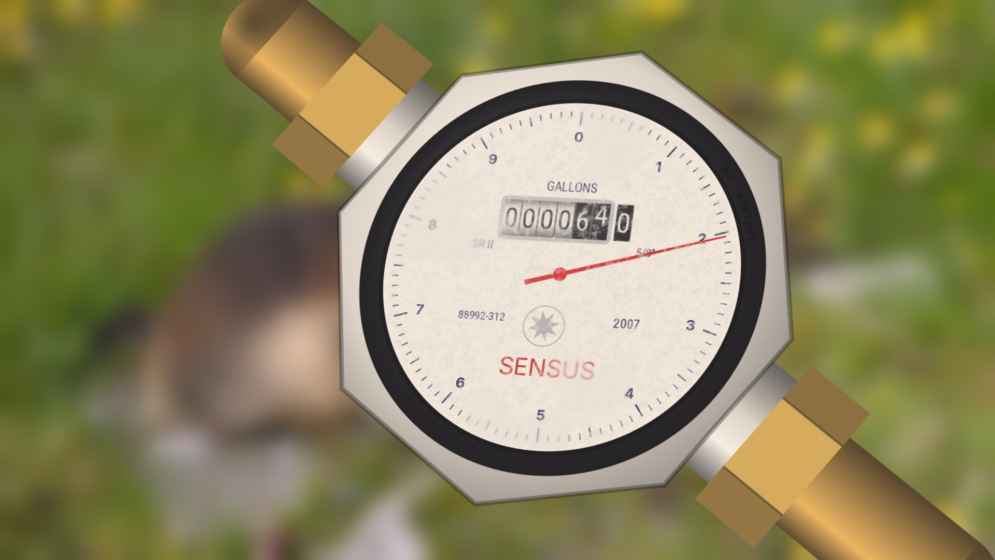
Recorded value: 642.0; gal
